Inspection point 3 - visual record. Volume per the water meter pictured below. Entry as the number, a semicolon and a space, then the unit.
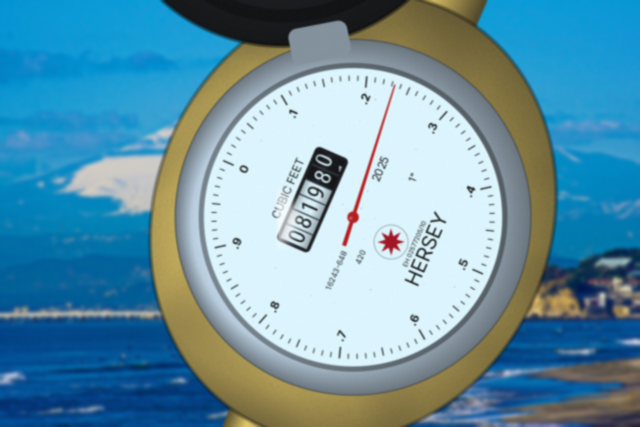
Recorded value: 81980.23; ft³
